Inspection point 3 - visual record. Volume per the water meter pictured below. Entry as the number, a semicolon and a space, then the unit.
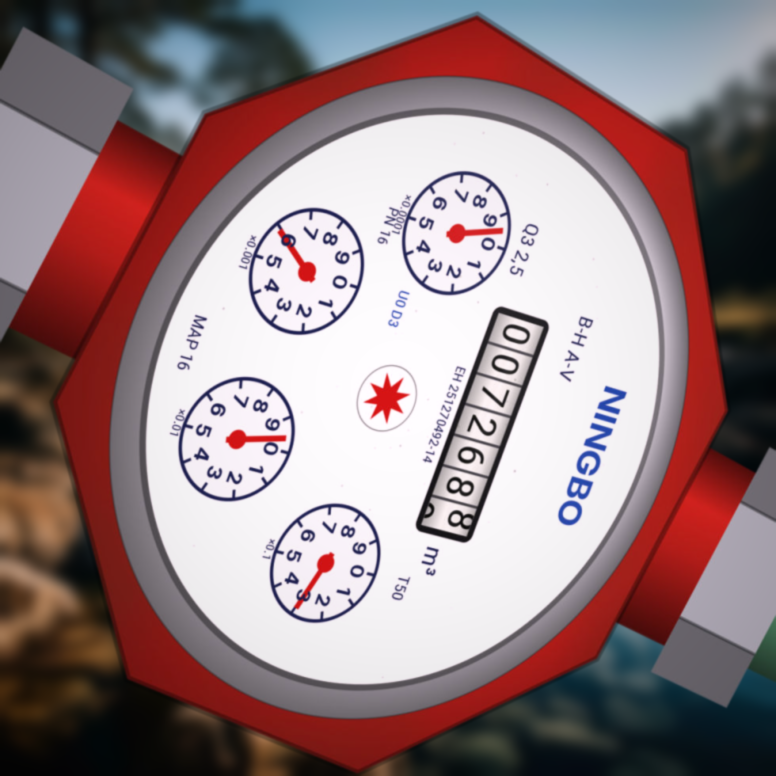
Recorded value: 72688.2959; m³
